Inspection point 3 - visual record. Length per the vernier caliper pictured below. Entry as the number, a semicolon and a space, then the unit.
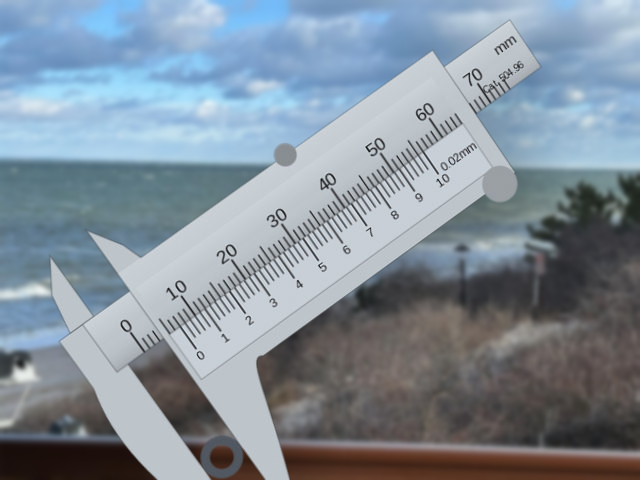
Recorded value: 7.0; mm
